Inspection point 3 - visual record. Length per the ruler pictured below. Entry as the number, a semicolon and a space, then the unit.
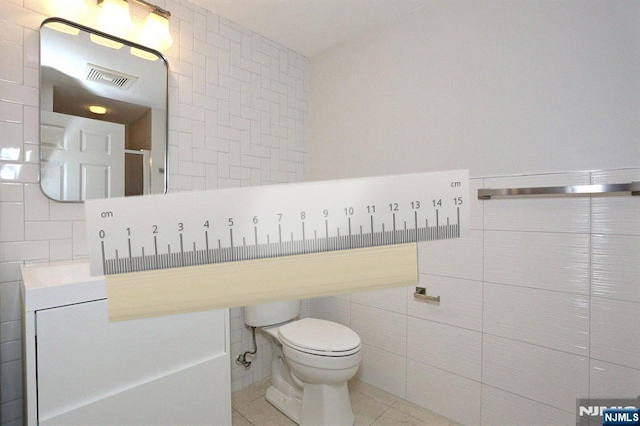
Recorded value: 13; cm
